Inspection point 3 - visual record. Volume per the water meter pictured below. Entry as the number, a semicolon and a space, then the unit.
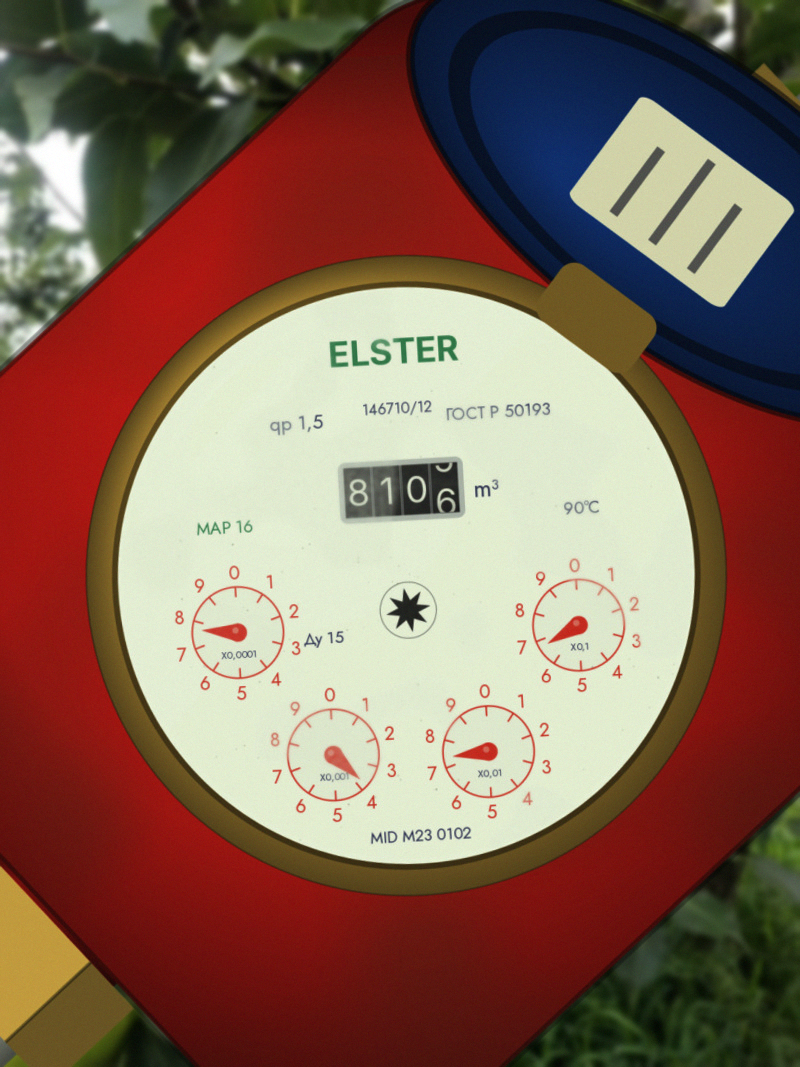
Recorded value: 8105.6737; m³
